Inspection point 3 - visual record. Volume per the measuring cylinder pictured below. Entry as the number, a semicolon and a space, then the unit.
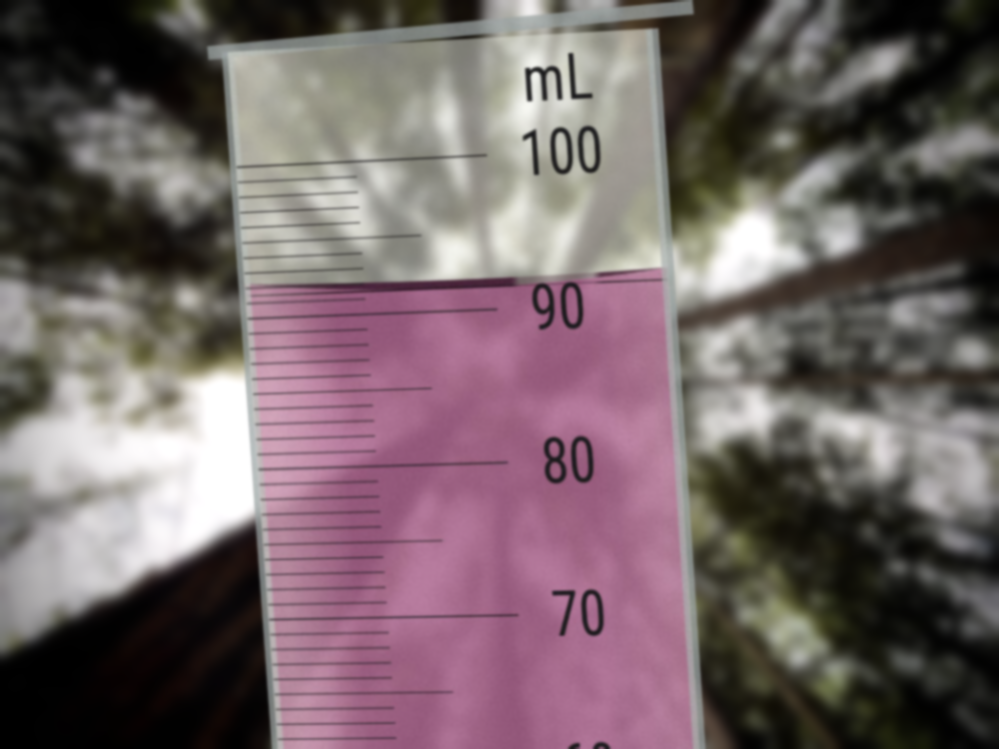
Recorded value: 91.5; mL
